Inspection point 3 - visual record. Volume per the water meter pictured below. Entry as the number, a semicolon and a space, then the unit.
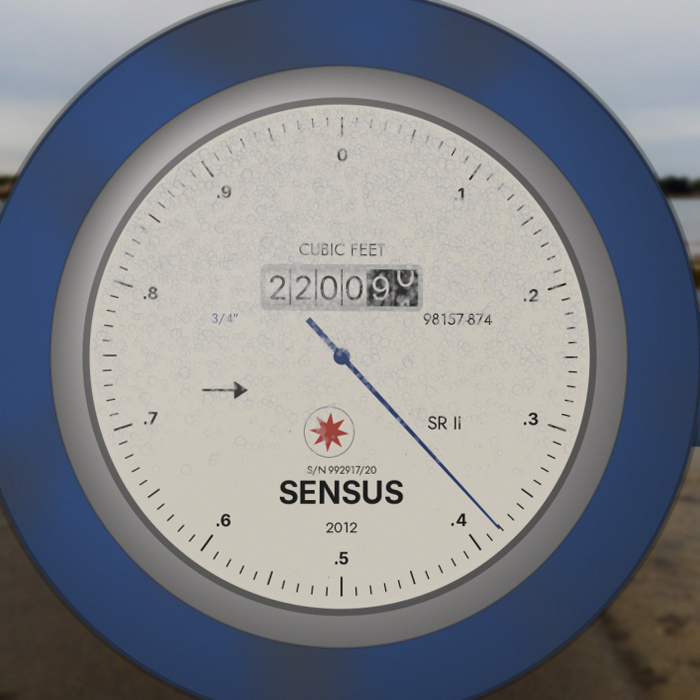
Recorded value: 220090.38; ft³
